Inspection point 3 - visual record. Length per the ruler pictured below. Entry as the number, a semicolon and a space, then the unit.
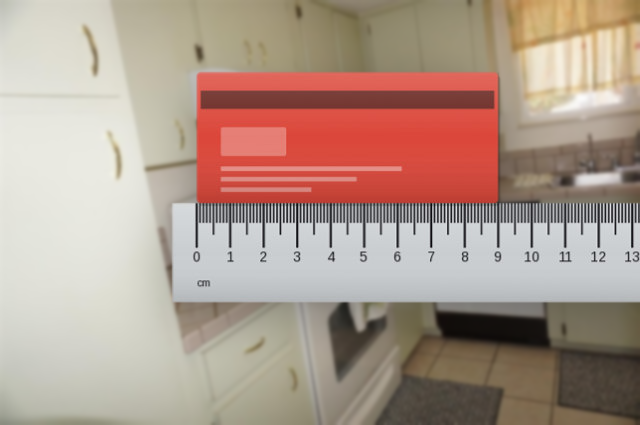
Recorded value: 9; cm
